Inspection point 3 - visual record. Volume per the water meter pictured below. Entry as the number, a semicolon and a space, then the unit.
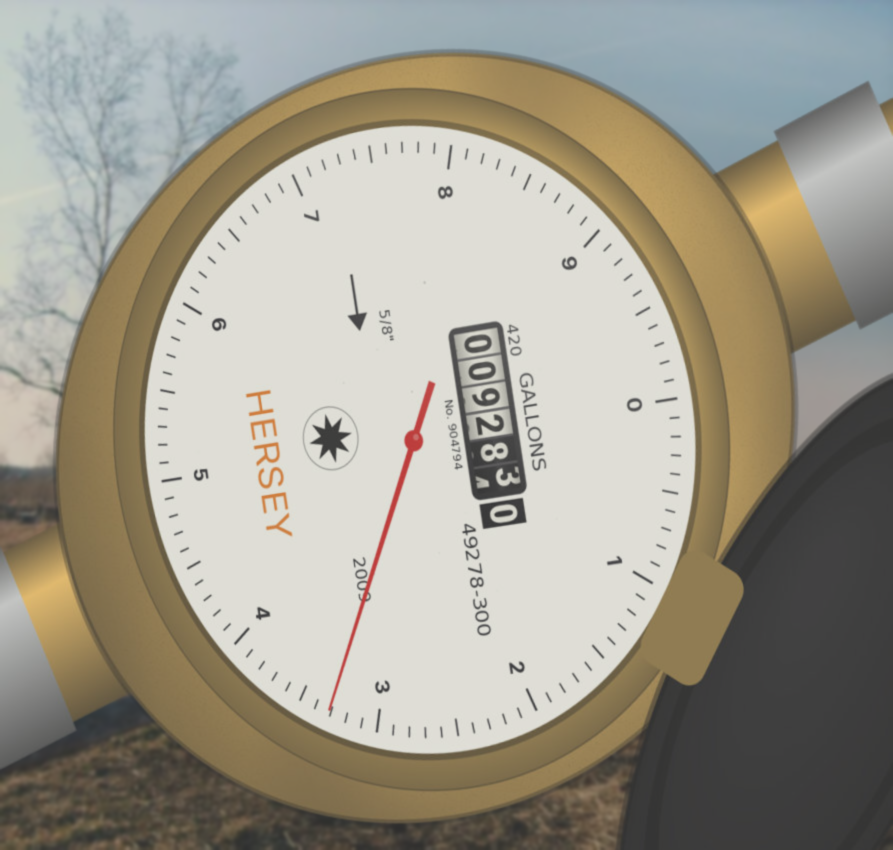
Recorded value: 92833.3; gal
